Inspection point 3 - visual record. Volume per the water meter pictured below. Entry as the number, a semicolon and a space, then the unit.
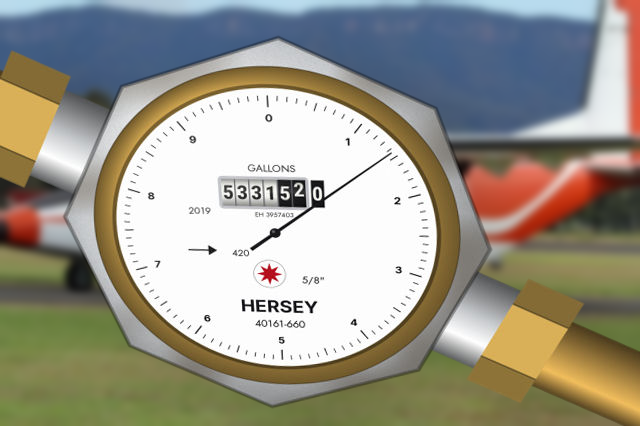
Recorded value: 5331521.4; gal
